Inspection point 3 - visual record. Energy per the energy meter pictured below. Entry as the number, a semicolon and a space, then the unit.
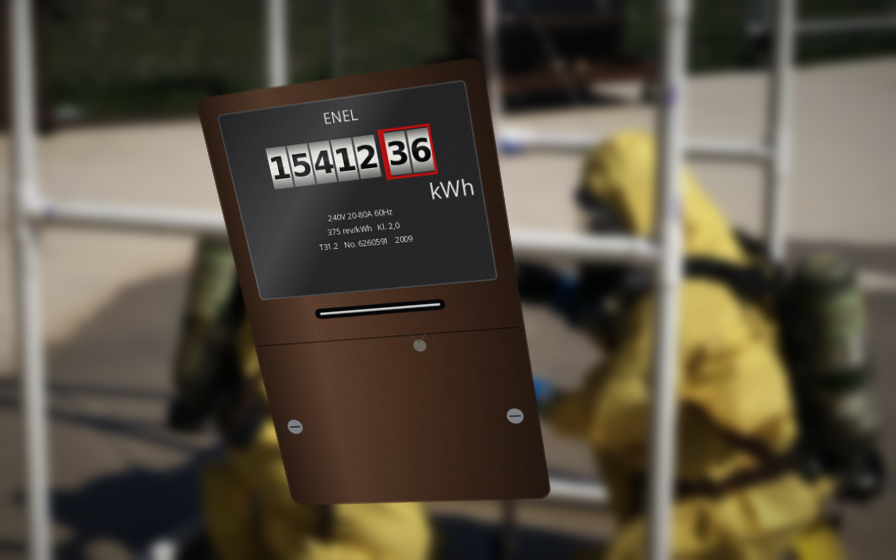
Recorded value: 15412.36; kWh
